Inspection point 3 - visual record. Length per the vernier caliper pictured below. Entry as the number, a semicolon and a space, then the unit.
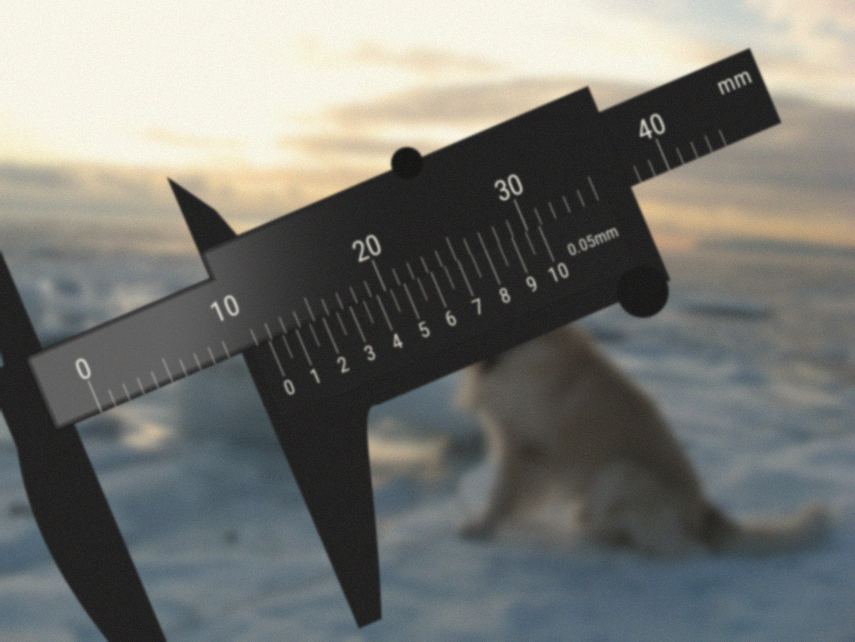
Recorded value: 11.8; mm
